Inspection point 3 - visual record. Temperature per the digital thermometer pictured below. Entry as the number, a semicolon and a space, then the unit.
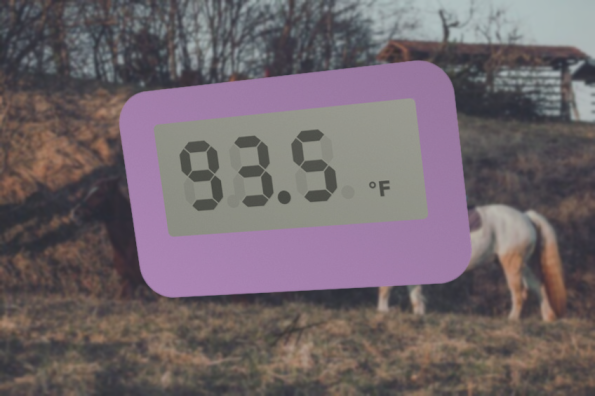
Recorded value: 93.5; °F
